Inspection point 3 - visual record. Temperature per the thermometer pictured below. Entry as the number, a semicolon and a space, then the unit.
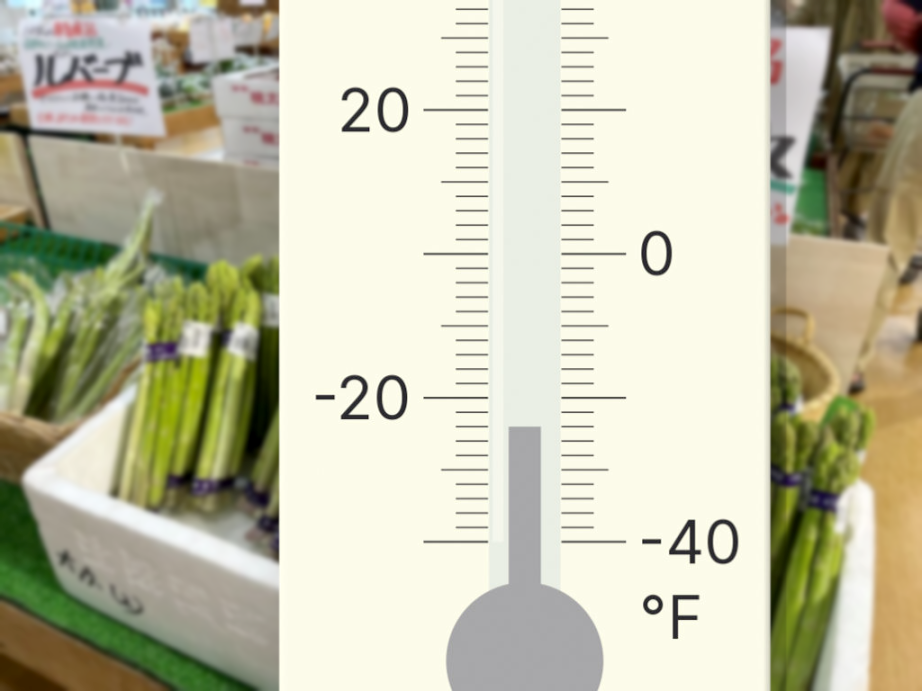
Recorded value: -24; °F
